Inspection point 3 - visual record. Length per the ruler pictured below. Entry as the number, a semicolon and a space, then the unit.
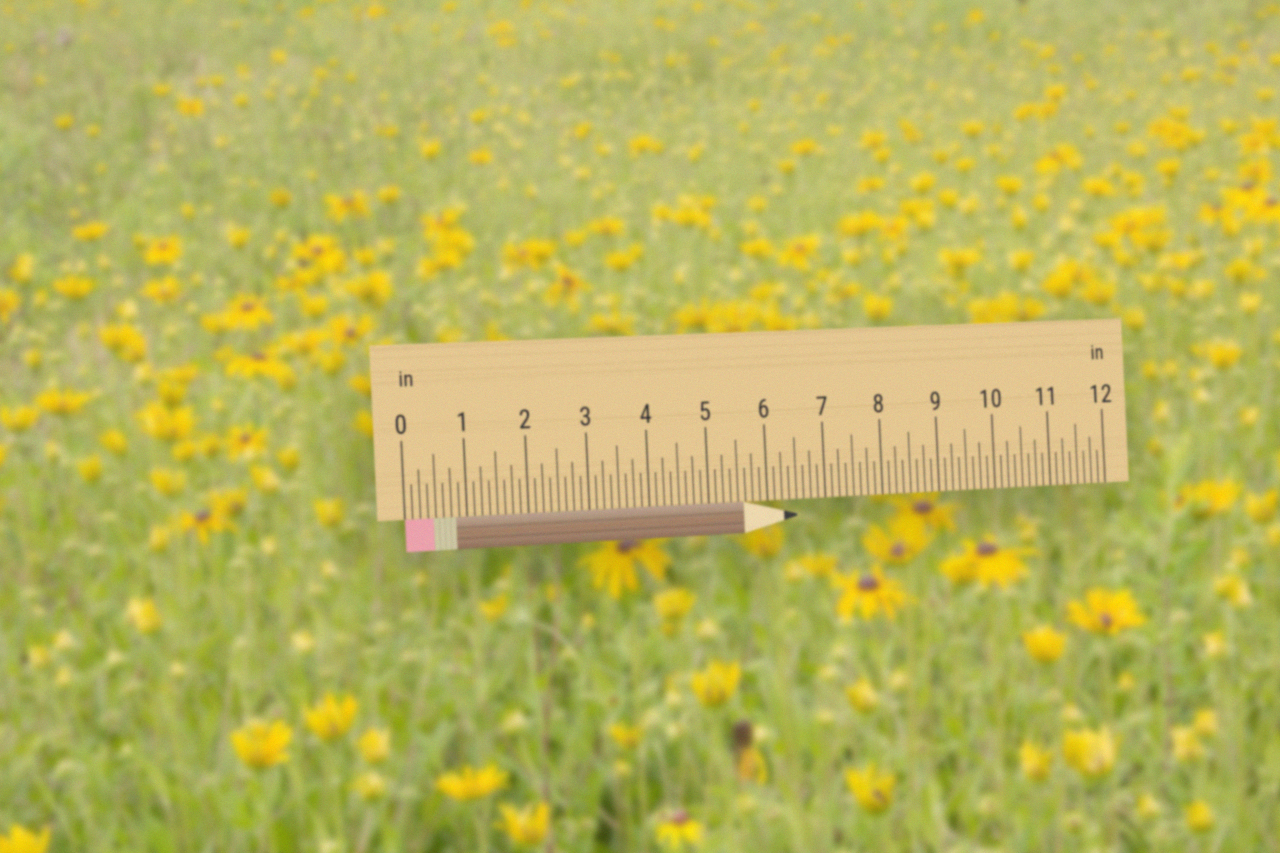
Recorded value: 6.5; in
